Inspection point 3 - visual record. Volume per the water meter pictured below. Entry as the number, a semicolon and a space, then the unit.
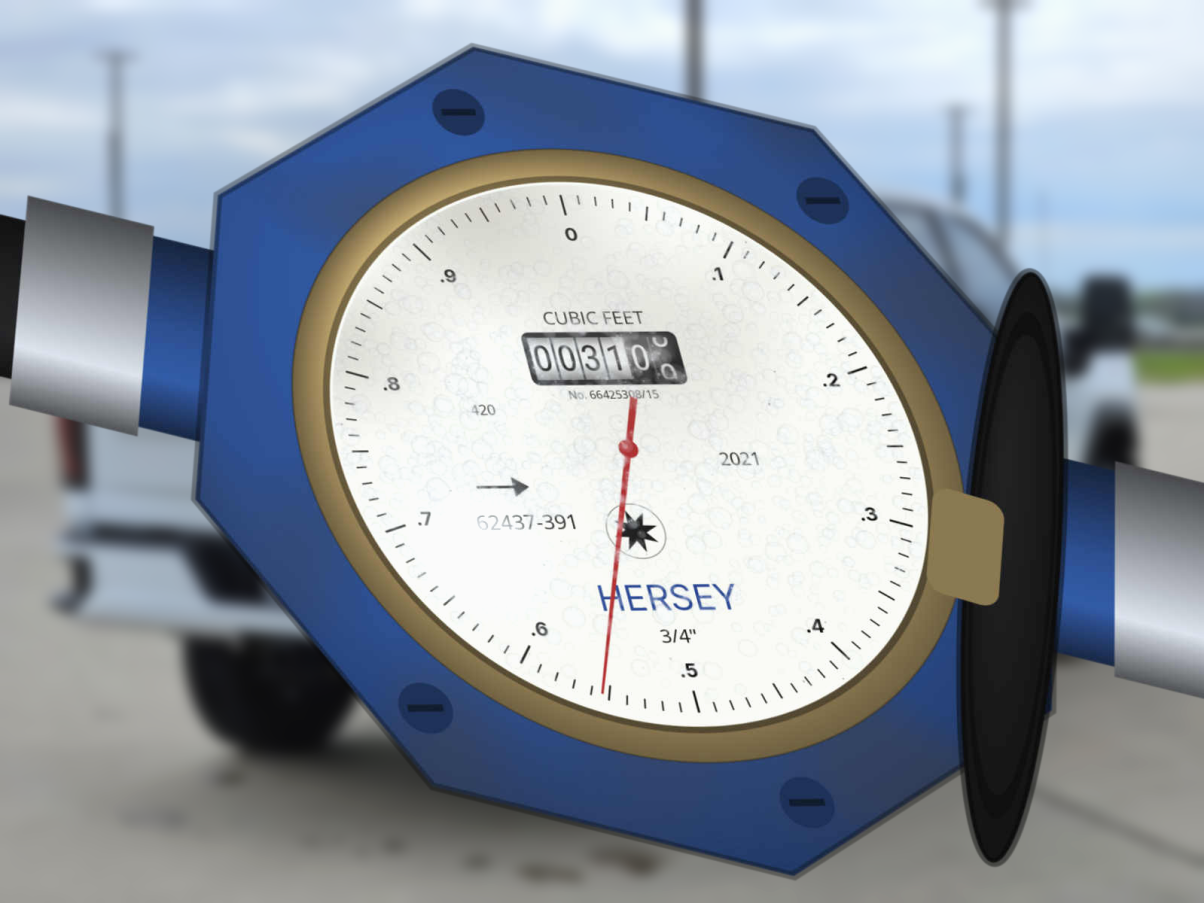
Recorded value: 3108.55; ft³
